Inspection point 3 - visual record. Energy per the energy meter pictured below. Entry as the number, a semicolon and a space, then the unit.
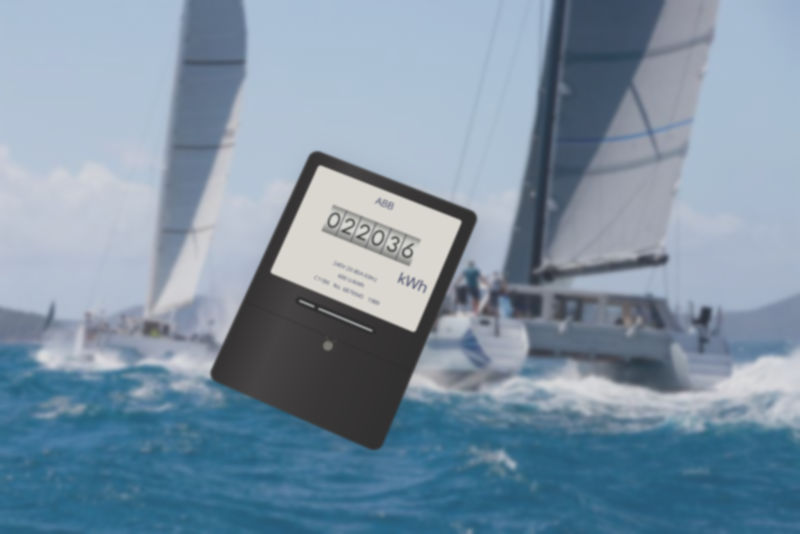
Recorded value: 22036; kWh
